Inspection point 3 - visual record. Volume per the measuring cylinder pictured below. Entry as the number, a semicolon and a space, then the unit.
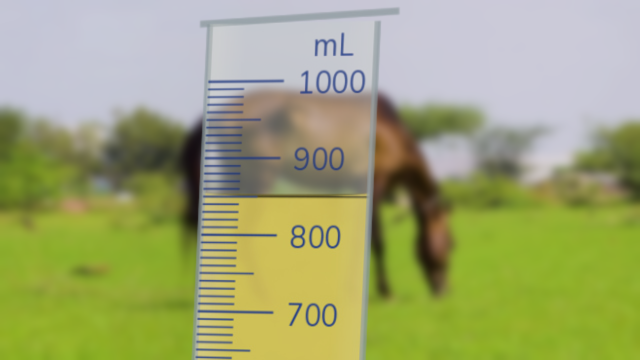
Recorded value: 850; mL
